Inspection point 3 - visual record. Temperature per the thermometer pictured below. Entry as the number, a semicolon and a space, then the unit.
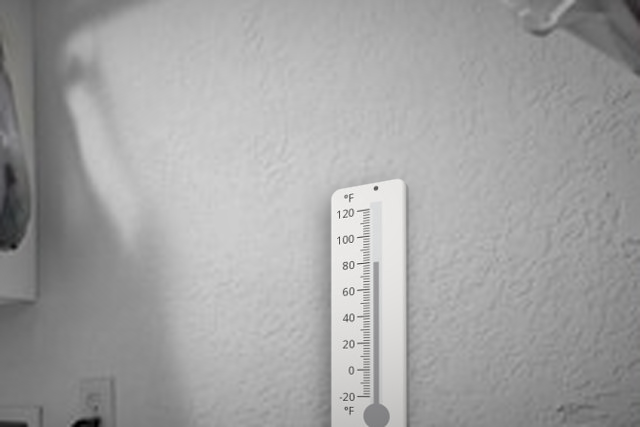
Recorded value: 80; °F
